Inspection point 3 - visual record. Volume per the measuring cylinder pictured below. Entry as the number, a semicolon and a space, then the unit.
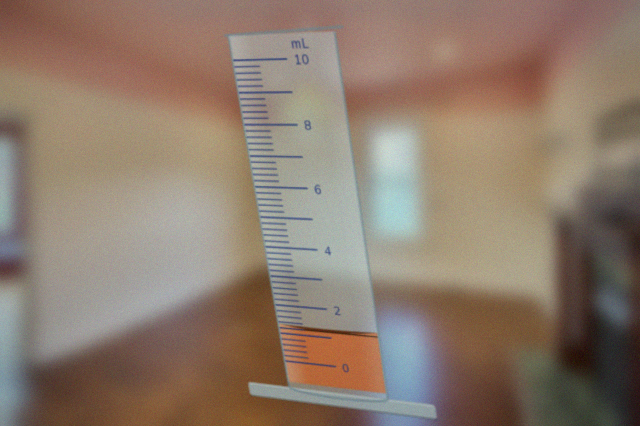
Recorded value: 1.2; mL
